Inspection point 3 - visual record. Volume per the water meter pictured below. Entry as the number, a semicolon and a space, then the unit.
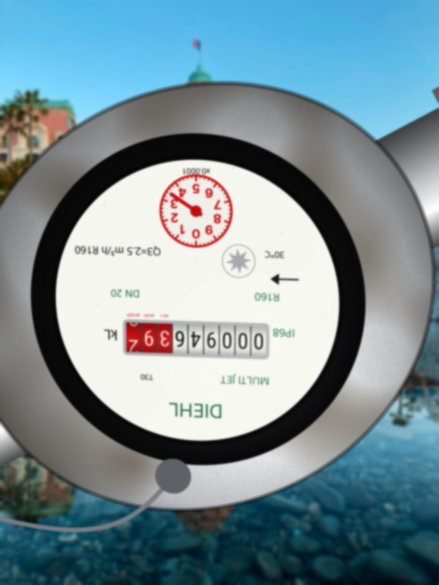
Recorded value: 946.3923; kL
